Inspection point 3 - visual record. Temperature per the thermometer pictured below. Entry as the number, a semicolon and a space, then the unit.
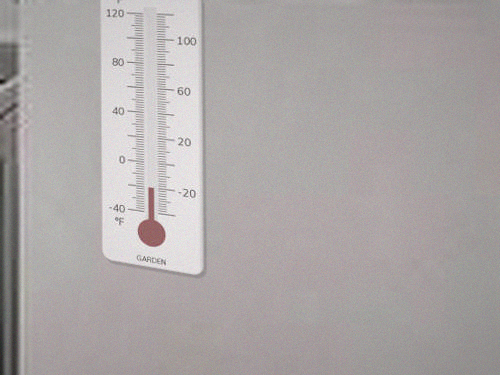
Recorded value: -20; °F
